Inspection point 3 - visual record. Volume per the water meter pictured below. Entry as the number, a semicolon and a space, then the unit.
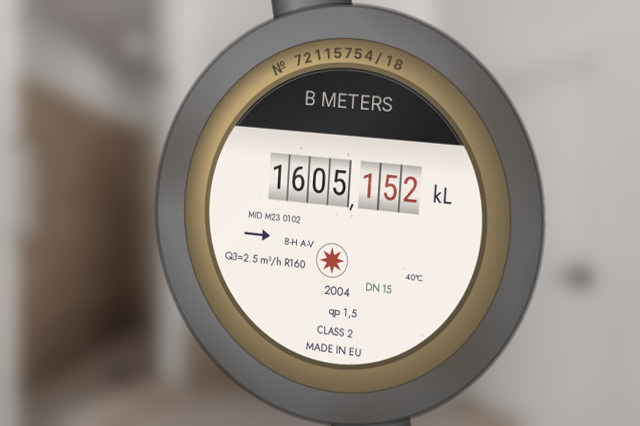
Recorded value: 1605.152; kL
